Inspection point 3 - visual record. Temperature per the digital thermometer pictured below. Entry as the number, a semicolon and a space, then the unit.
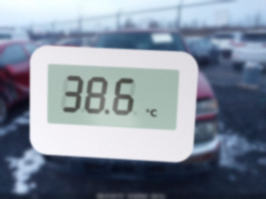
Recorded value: 38.6; °C
